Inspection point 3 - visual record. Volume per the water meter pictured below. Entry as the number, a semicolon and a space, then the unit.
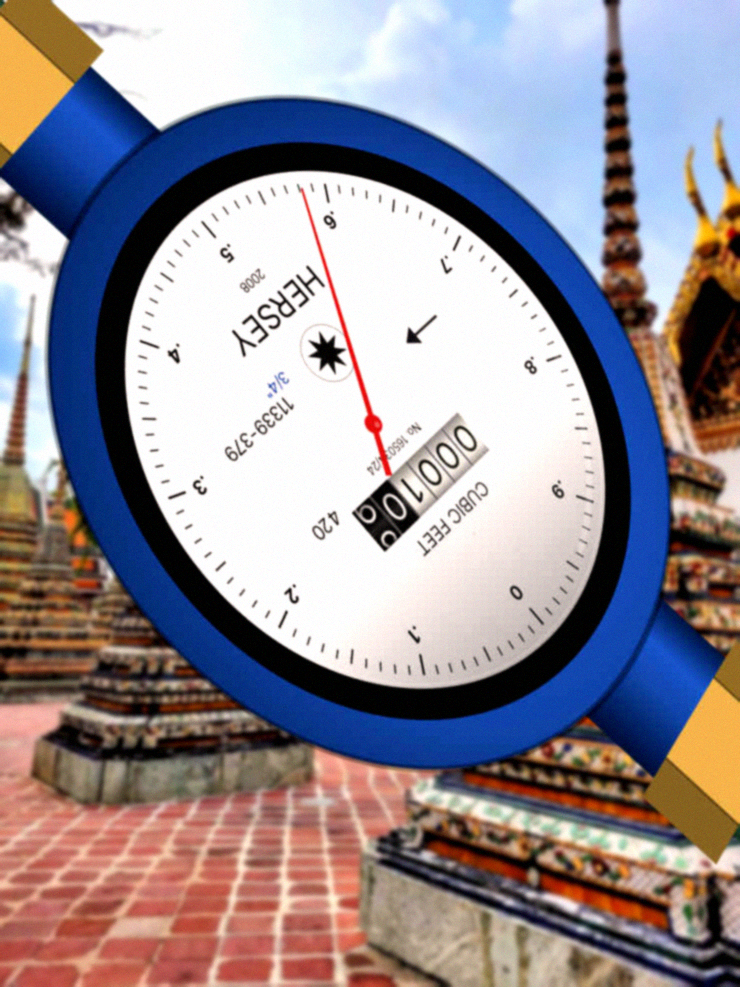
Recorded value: 108.58; ft³
